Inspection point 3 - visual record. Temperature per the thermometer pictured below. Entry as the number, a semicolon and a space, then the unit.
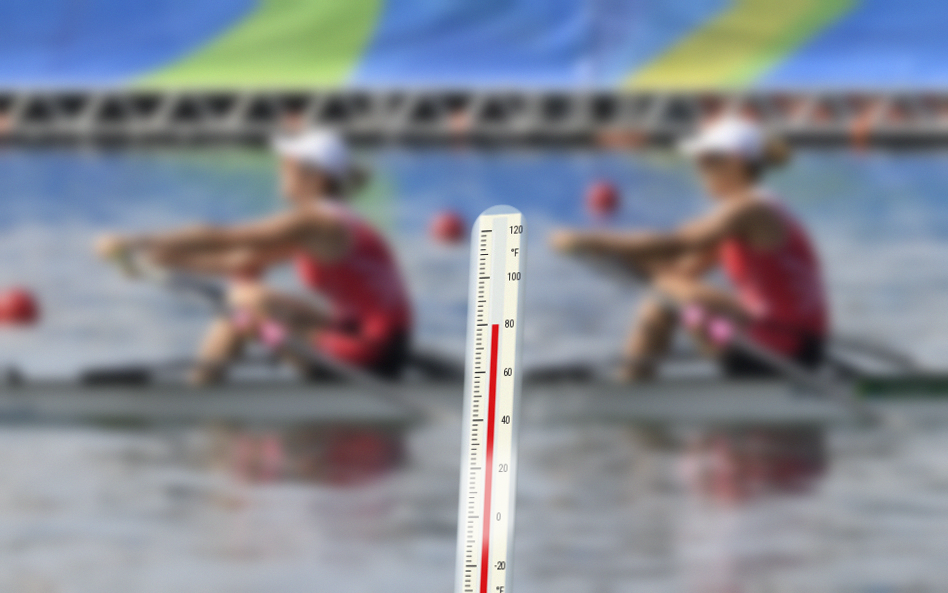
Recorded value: 80; °F
